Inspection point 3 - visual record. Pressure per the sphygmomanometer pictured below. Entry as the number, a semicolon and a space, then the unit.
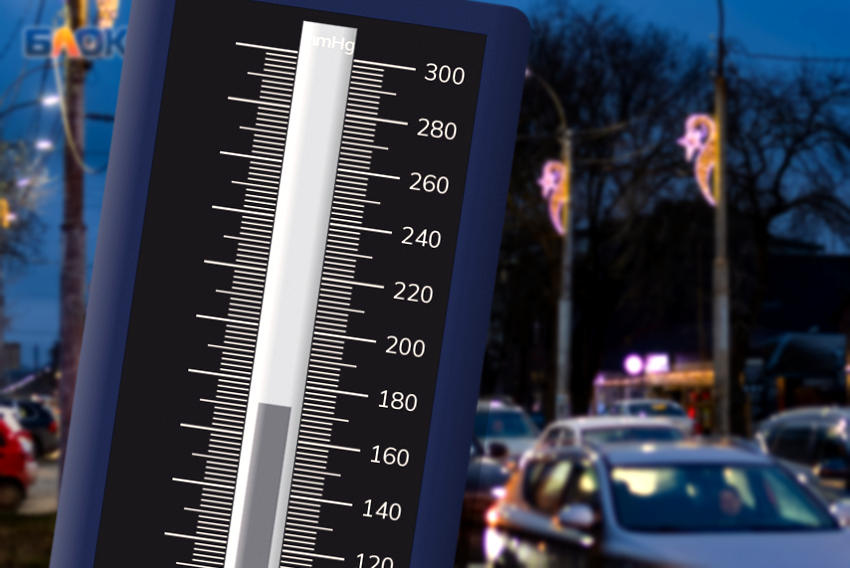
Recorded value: 172; mmHg
